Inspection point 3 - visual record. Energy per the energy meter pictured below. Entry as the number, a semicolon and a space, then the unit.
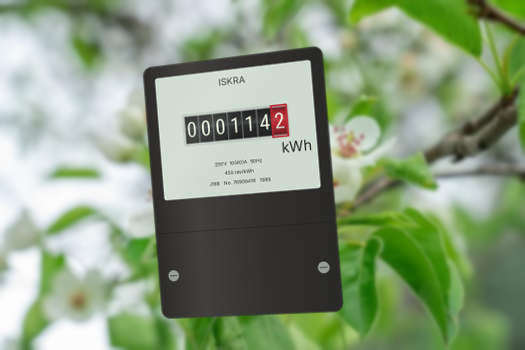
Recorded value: 114.2; kWh
